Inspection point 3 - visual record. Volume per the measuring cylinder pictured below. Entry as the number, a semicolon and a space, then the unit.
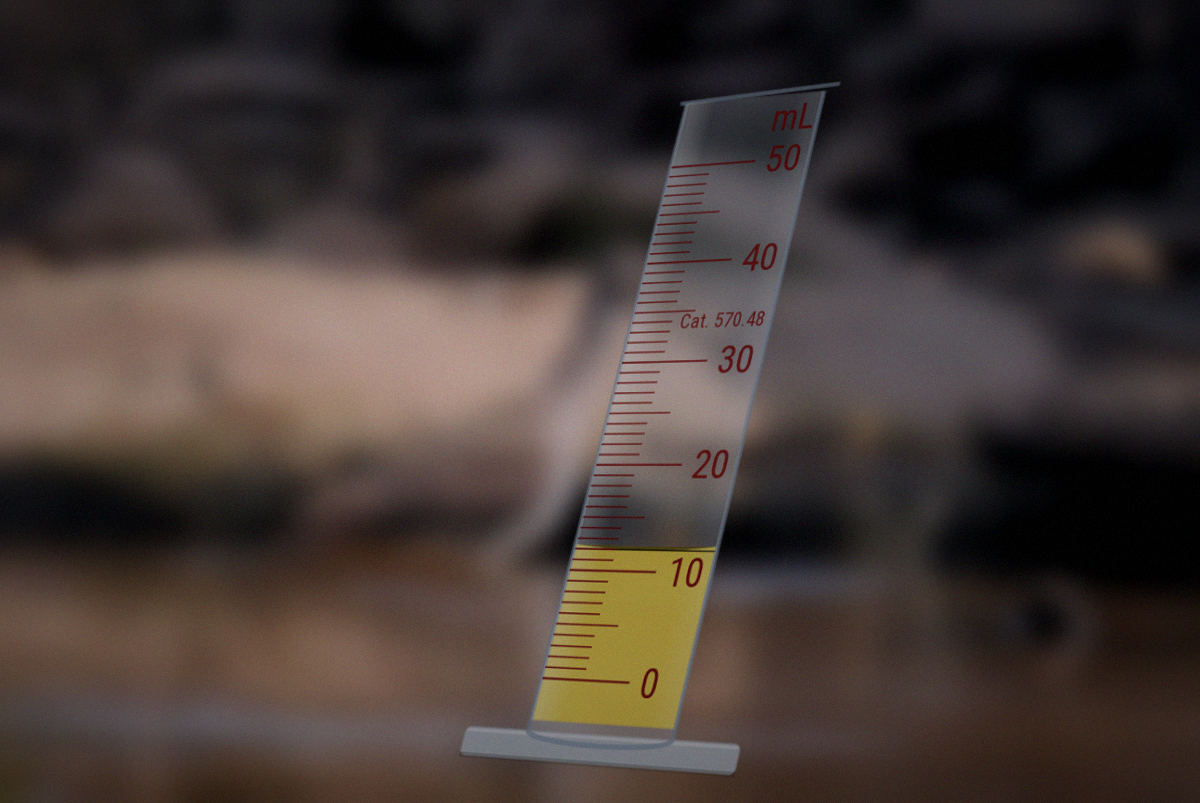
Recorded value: 12; mL
